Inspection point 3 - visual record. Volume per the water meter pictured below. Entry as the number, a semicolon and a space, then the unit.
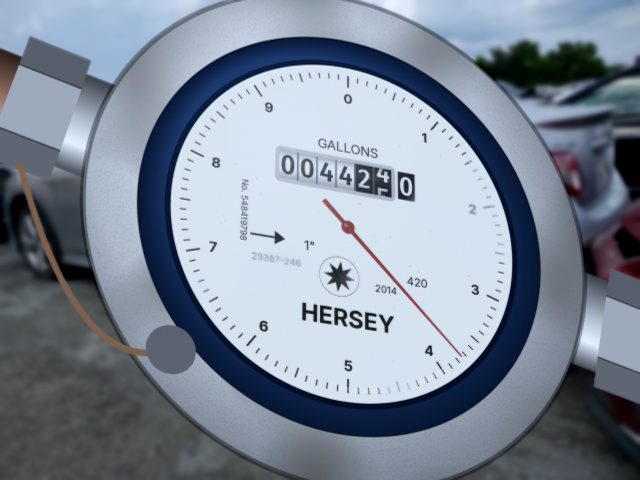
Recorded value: 44243.7; gal
